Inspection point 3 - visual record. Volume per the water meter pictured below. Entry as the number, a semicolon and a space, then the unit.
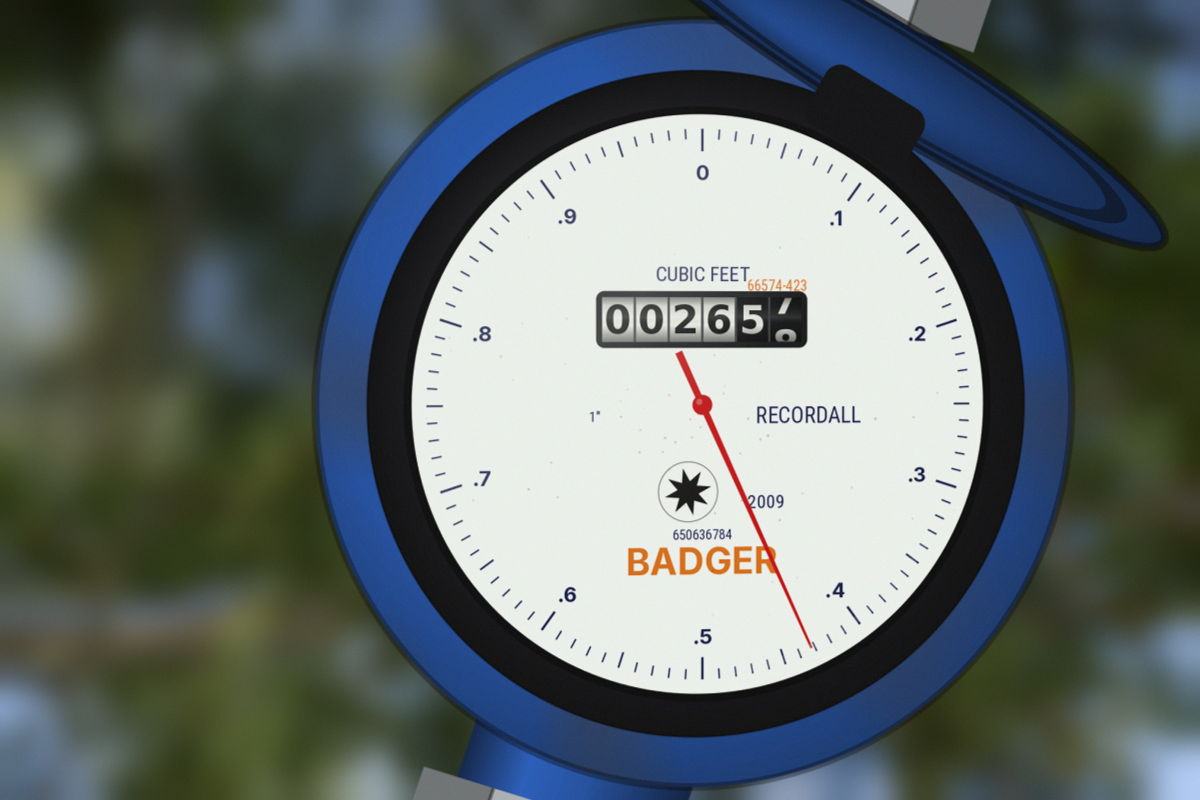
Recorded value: 2657.43; ft³
